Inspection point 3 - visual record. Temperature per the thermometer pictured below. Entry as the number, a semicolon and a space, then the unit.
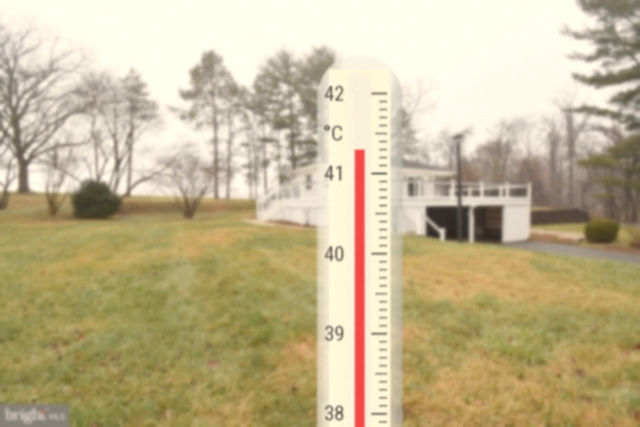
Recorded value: 41.3; °C
